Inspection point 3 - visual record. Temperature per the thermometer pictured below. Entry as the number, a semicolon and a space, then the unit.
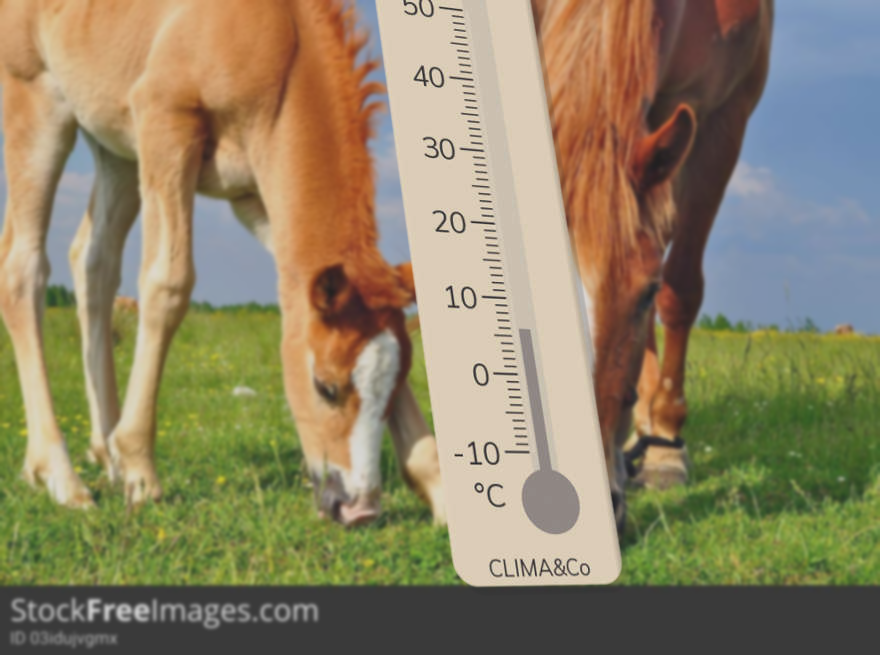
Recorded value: 6; °C
